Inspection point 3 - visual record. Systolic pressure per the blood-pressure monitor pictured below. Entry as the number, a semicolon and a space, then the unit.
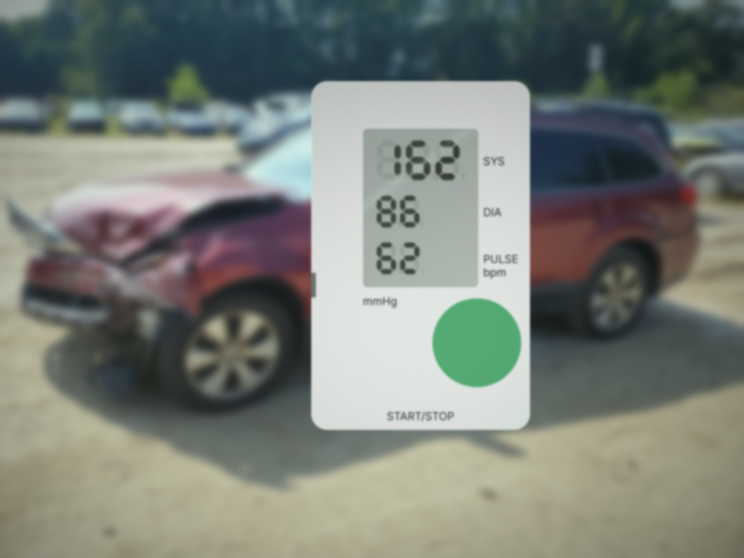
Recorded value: 162; mmHg
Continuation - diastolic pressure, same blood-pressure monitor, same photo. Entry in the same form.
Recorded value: 86; mmHg
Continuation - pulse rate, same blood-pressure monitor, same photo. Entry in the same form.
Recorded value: 62; bpm
